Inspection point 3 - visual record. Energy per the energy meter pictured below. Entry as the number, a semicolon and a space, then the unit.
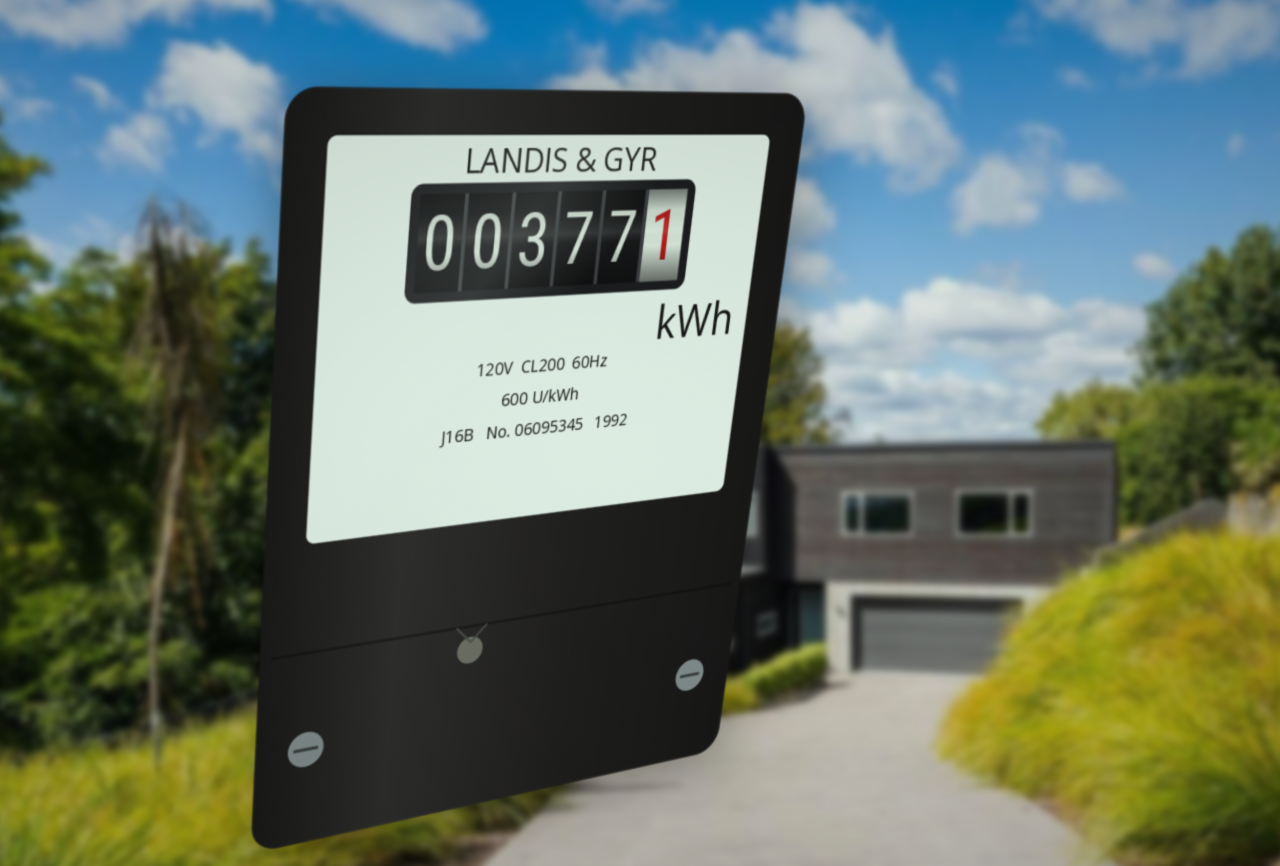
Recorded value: 377.1; kWh
